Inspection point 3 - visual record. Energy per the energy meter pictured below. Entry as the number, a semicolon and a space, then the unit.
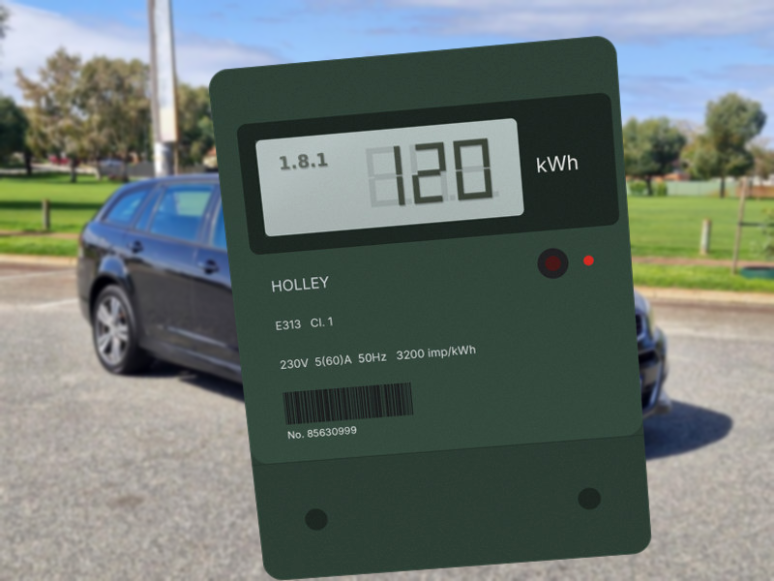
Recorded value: 120; kWh
